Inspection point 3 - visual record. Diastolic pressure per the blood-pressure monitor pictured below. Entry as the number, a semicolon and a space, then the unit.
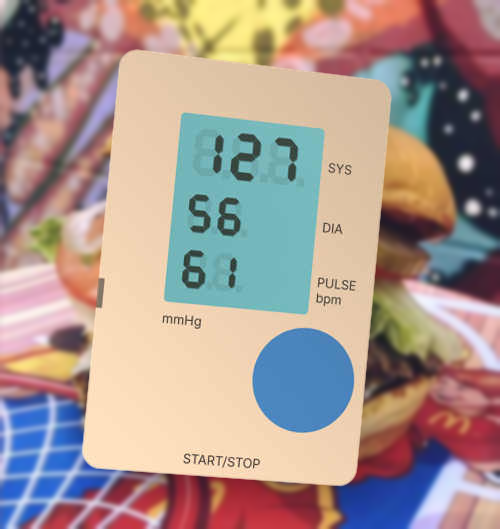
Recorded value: 56; mmHg
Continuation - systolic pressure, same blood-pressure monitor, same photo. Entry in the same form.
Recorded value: 127; mmHg
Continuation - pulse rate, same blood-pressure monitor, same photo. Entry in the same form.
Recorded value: 61; bpm
